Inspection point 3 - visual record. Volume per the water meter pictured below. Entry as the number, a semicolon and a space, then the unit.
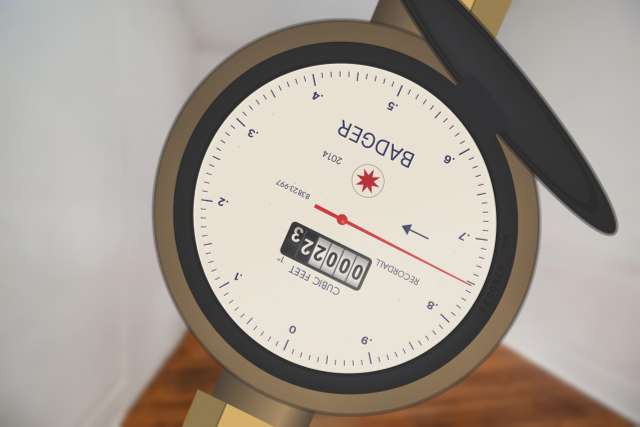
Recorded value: 222.75; ft³
